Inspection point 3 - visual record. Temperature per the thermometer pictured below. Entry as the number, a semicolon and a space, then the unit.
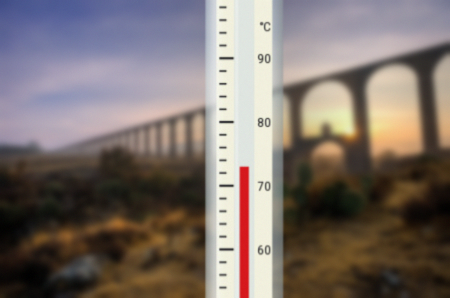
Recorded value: 73; °C
